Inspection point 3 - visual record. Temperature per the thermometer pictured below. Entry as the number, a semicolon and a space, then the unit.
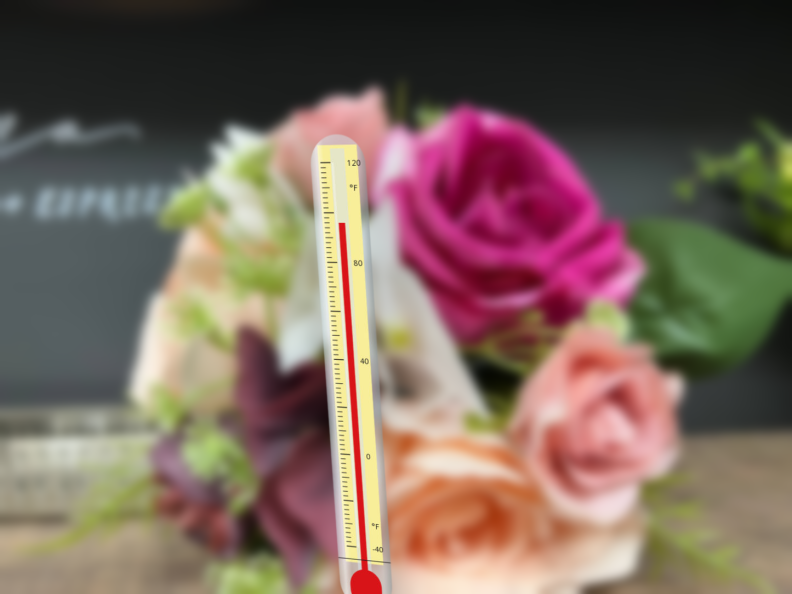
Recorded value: 96; °F
